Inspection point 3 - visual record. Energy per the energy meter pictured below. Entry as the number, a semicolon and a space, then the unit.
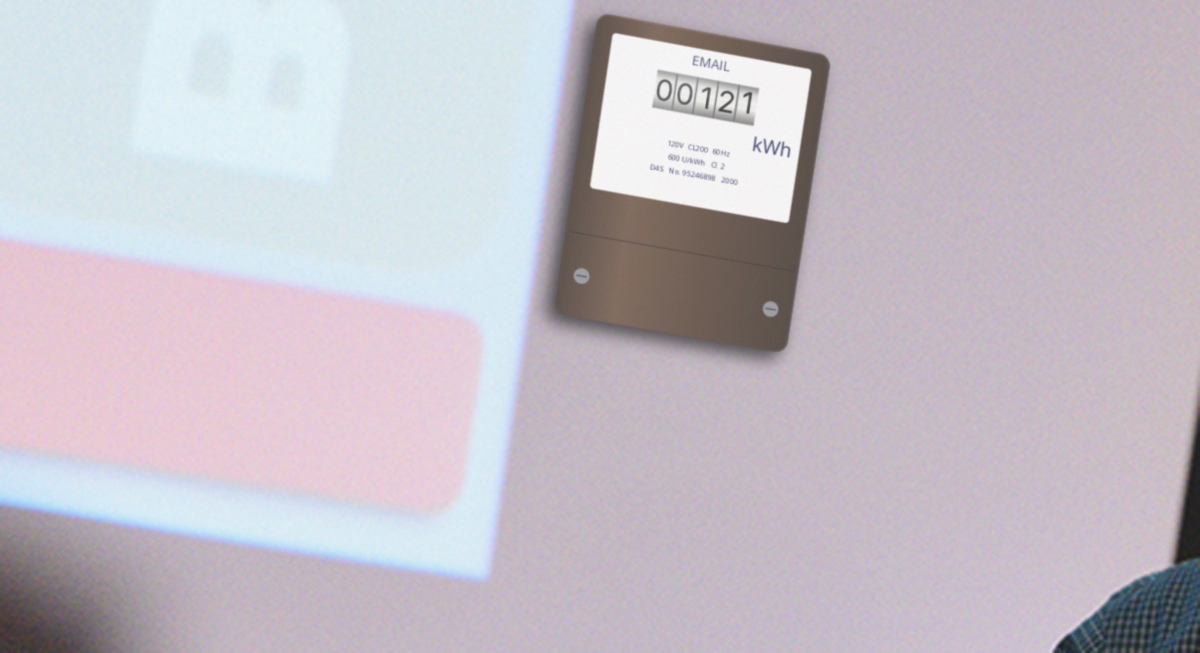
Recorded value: 121; kWh
